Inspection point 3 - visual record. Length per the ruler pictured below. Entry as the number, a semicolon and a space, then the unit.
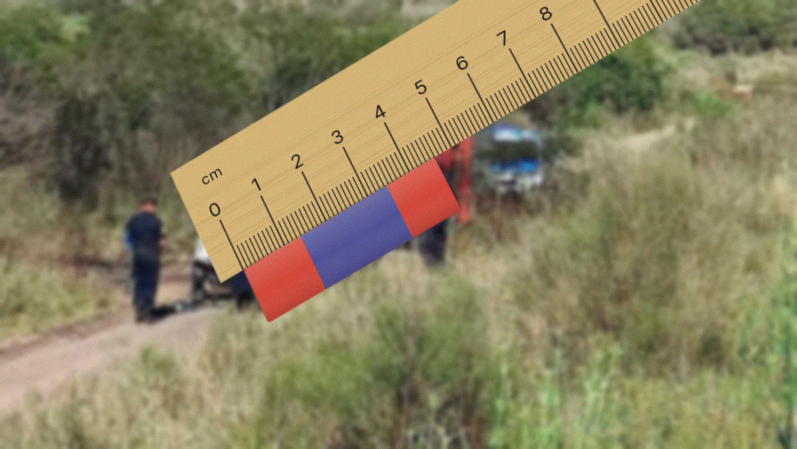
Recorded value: 4.6; cm
